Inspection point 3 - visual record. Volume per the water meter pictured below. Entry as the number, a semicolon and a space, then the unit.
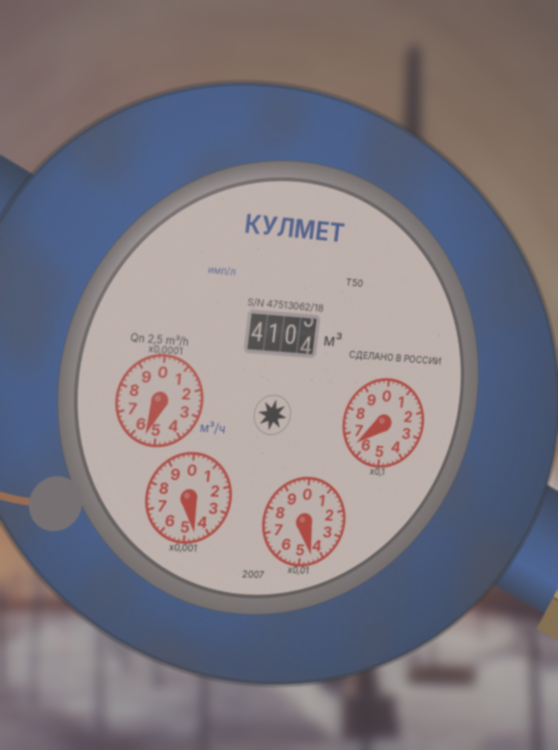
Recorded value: 4103.6445; m³
